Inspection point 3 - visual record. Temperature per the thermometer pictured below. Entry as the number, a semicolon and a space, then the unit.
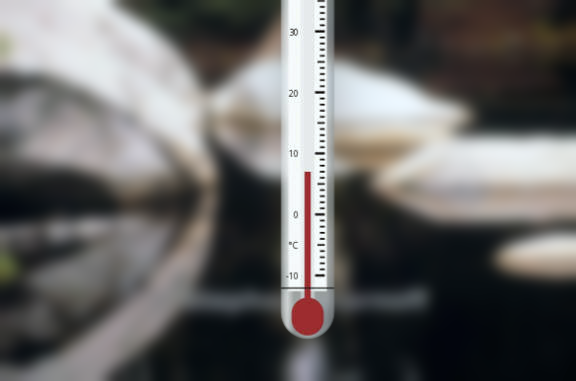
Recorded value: 7; °C
